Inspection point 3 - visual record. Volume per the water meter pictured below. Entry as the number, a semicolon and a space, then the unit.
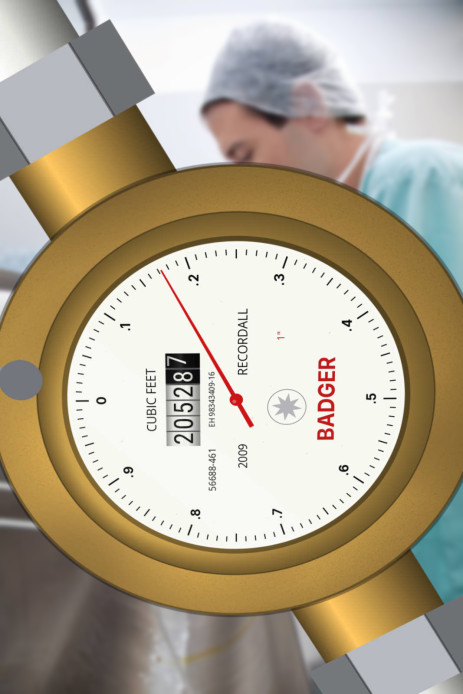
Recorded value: 205287.17; ft³
